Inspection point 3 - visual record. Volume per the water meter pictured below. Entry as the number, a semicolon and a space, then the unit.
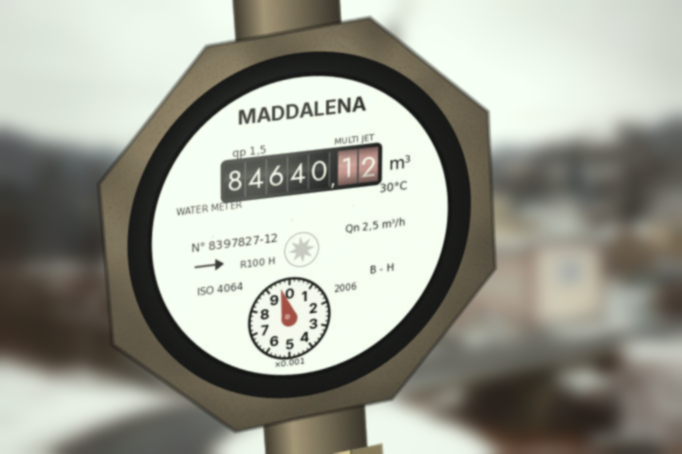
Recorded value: 84640.119; m³
